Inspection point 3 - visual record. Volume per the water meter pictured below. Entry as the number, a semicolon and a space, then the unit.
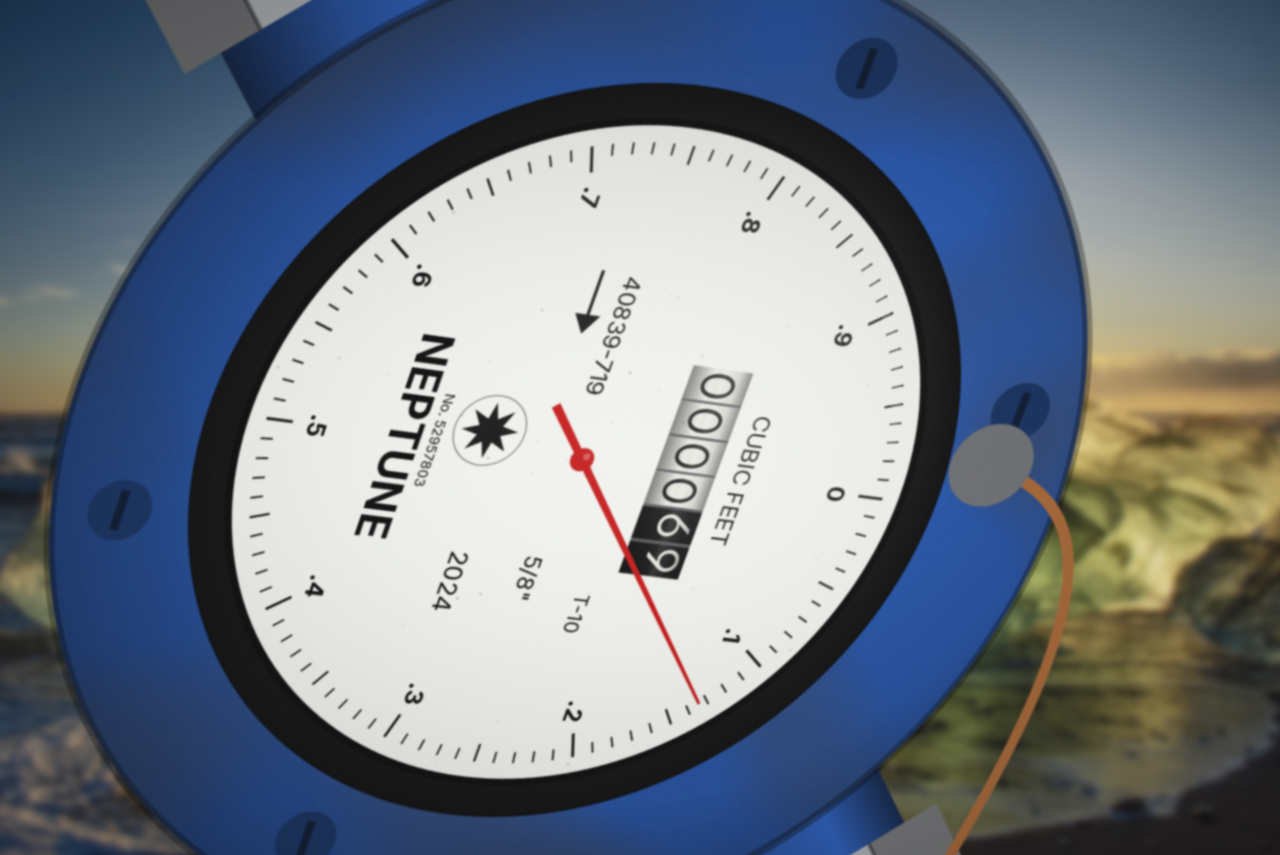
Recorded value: 69.13; ft³
